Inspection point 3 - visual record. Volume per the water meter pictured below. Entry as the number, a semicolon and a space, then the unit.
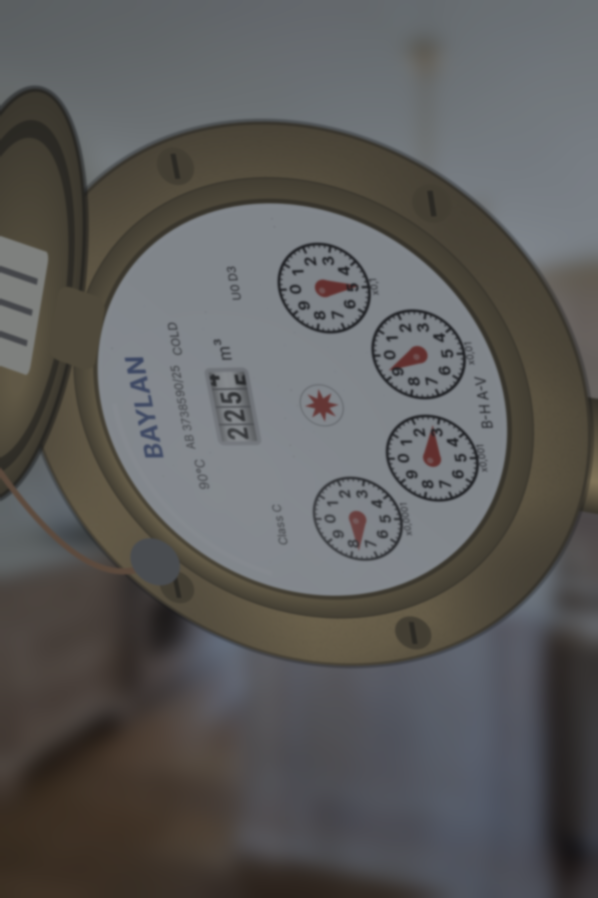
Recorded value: 2254.4927; m³
